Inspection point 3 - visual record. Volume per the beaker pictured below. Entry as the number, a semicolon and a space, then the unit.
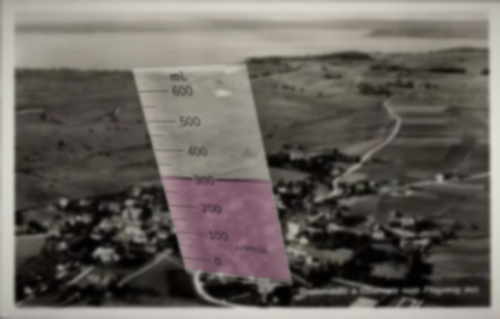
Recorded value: 300; mL
